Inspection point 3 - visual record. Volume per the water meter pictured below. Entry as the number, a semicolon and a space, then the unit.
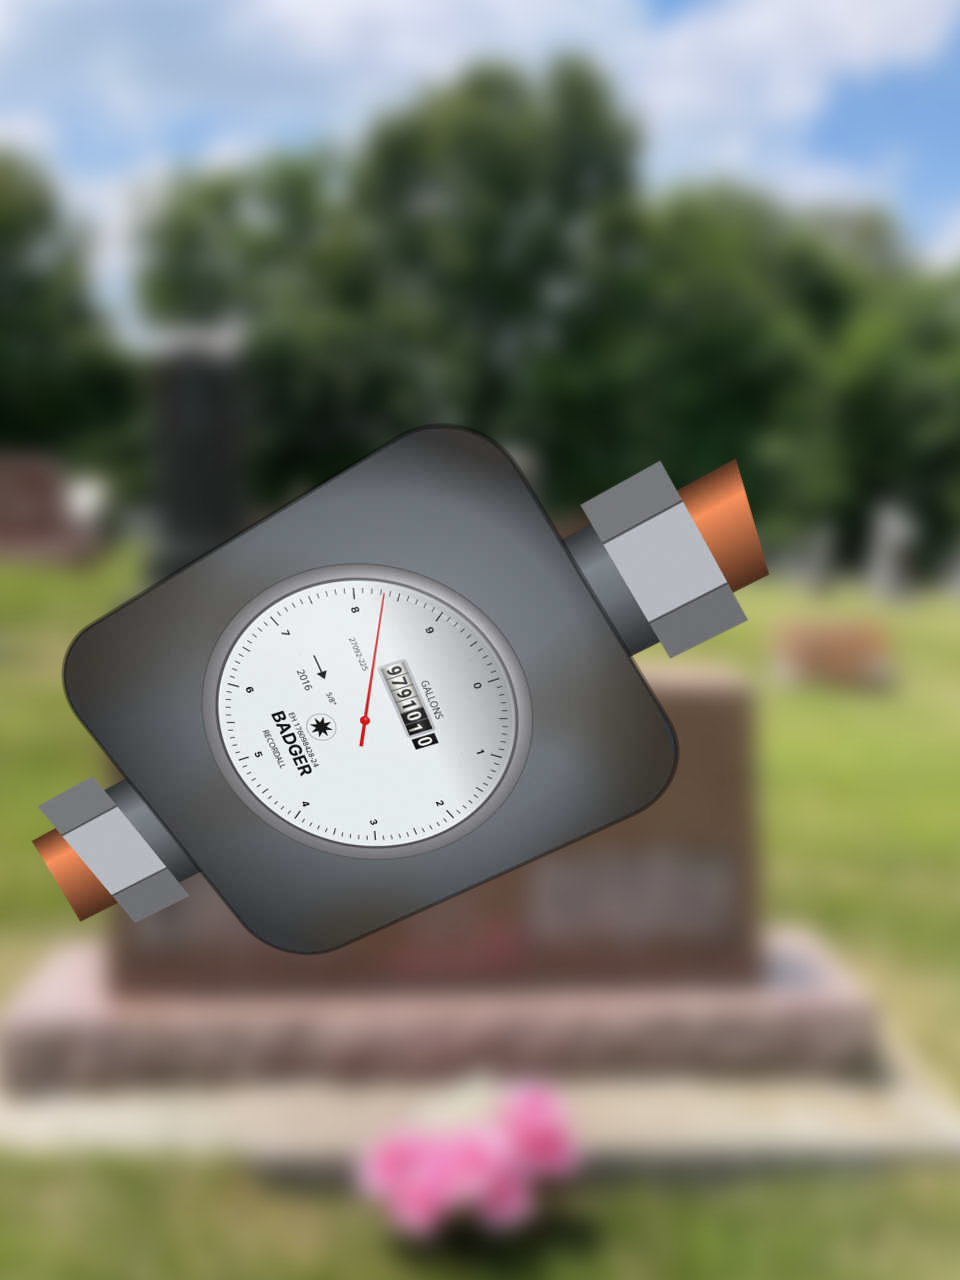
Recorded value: 9791008.3; gal
